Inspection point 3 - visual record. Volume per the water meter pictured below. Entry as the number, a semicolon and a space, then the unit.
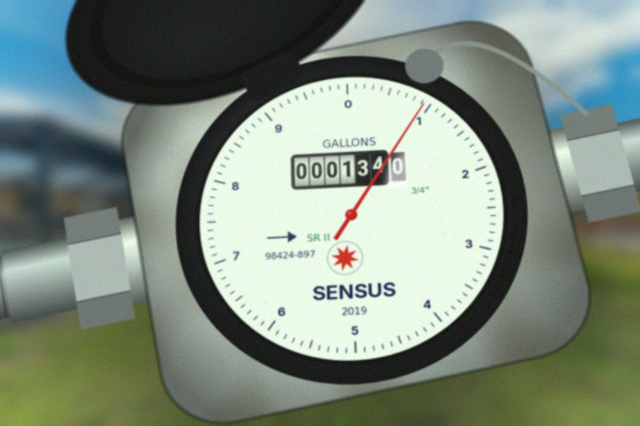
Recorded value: 1340.9; gal
